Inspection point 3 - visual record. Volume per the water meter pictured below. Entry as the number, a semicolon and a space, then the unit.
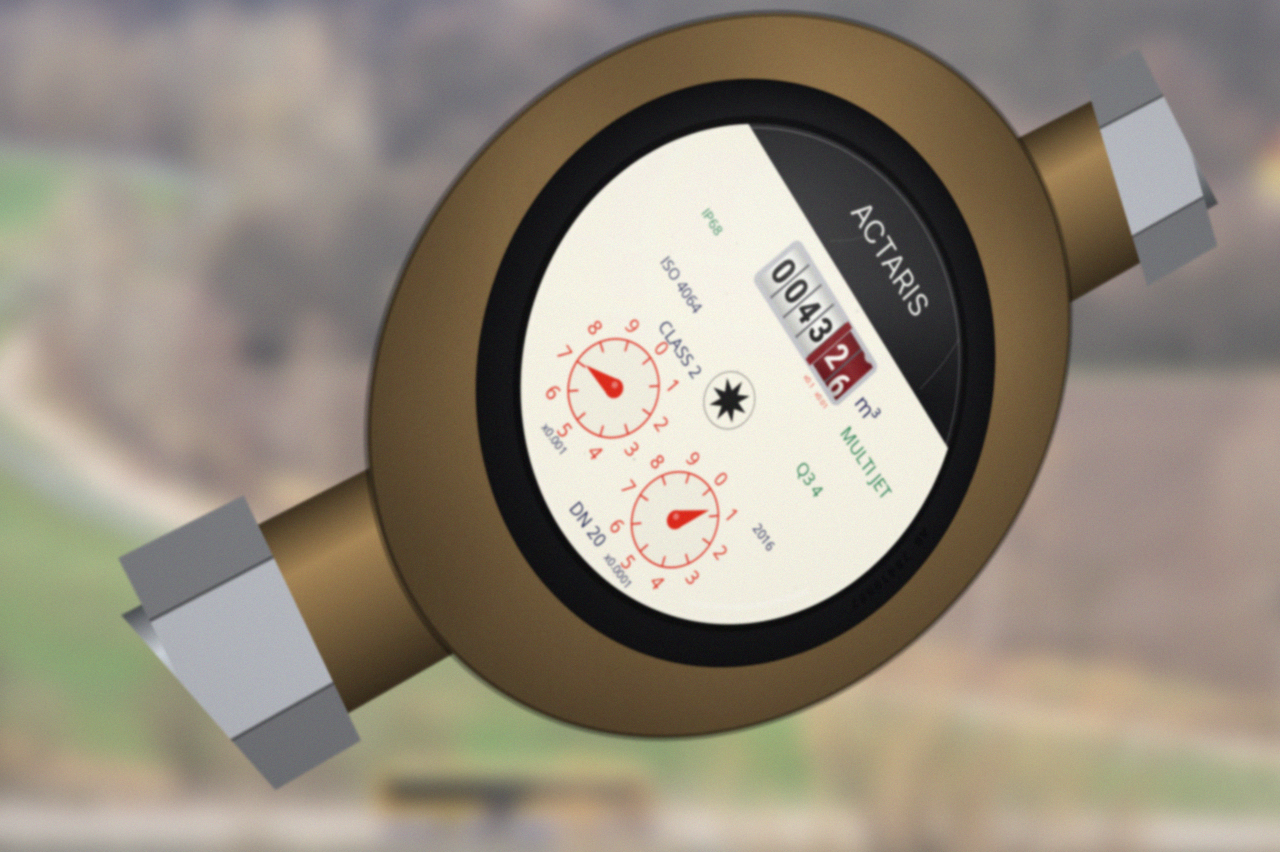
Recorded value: 43.2570; m³
